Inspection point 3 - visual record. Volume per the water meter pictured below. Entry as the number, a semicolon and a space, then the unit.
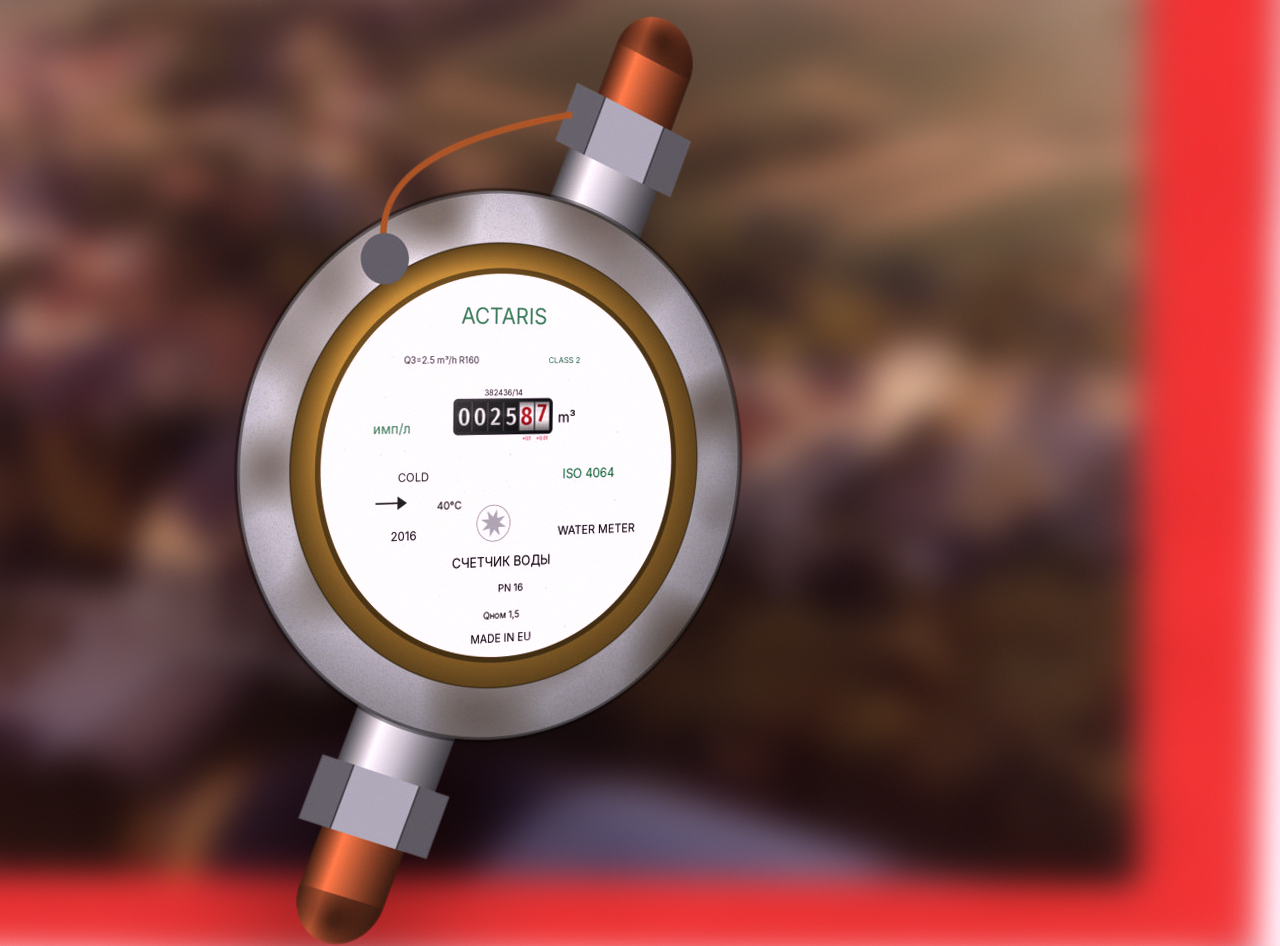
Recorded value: 25.87; m³
